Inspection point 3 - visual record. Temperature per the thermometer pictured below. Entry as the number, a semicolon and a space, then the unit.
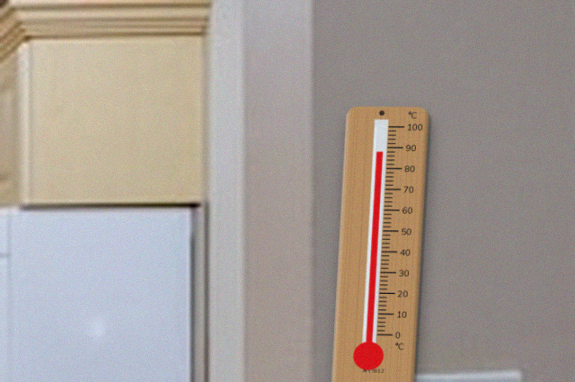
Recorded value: 88; °C
